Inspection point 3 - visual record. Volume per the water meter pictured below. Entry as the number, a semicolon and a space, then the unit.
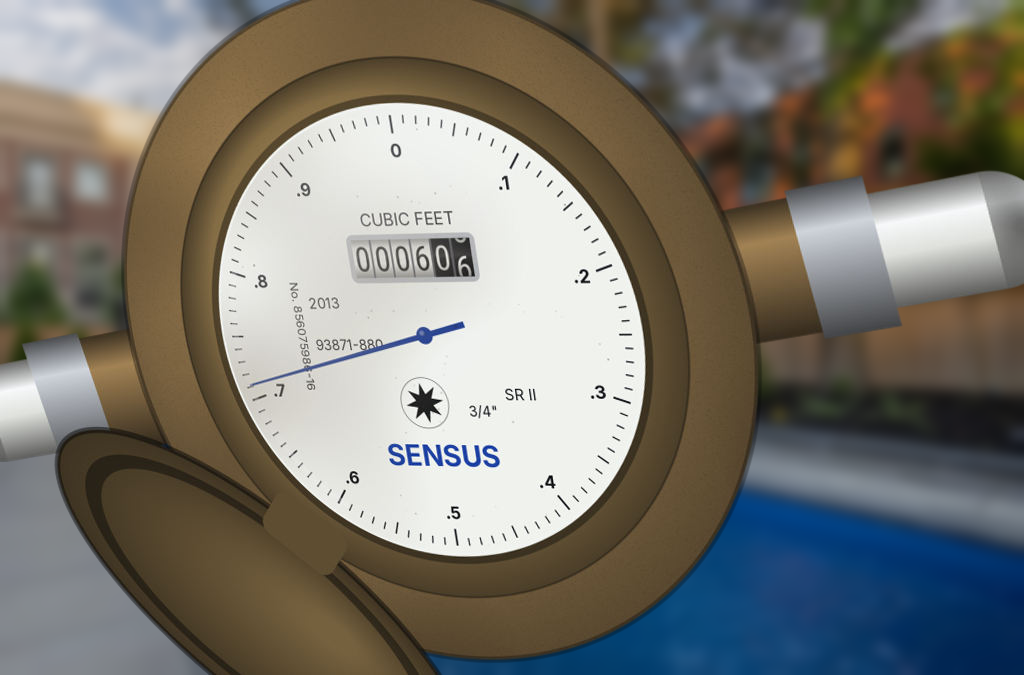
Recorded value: 605.71; ft³
